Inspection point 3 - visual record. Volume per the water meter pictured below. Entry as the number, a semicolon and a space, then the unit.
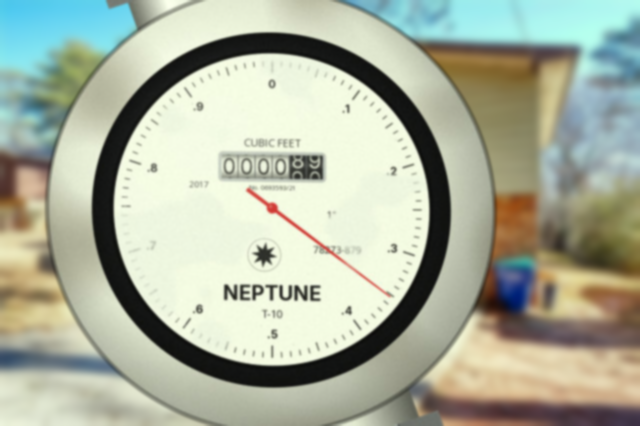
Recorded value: 89.35; ft³
